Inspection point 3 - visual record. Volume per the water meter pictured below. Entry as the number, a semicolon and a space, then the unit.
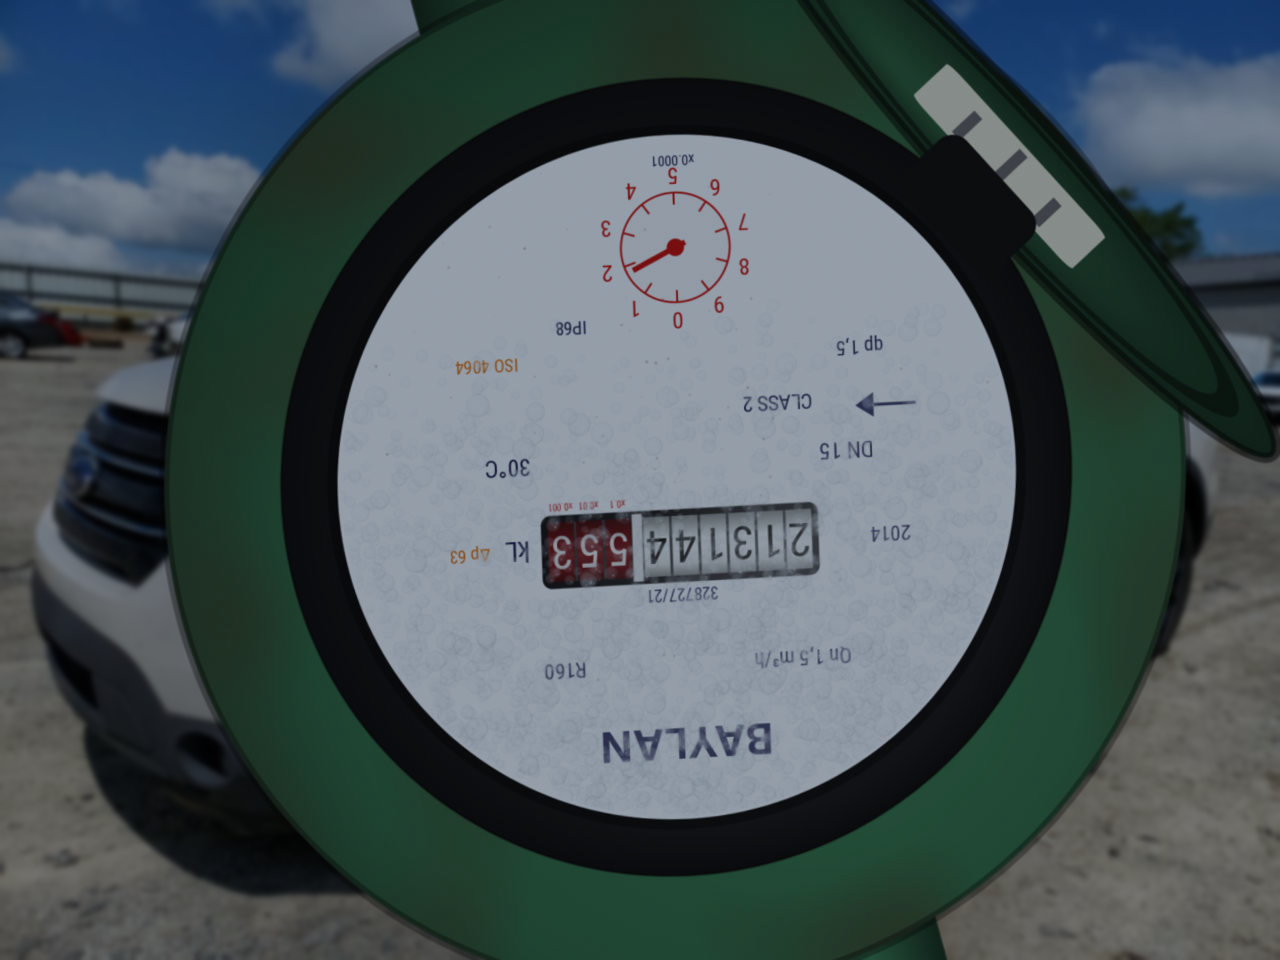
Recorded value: 213144.5531; kL
